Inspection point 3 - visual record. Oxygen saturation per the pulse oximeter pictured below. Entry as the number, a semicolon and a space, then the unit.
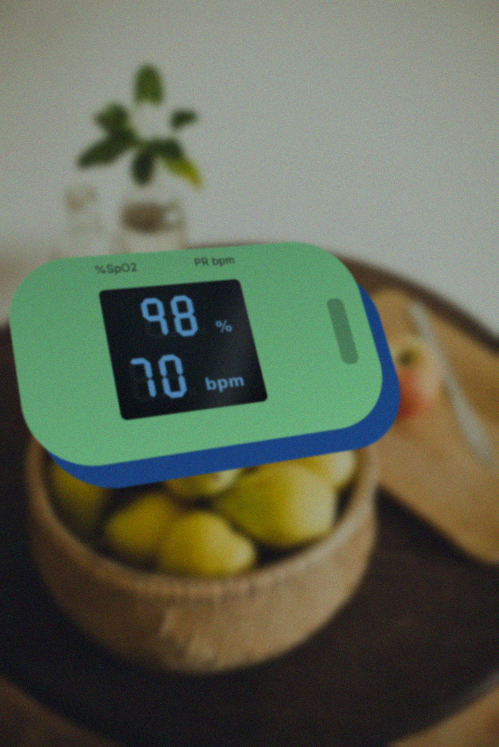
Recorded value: 98; %
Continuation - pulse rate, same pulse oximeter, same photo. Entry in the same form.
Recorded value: 70; bpm
